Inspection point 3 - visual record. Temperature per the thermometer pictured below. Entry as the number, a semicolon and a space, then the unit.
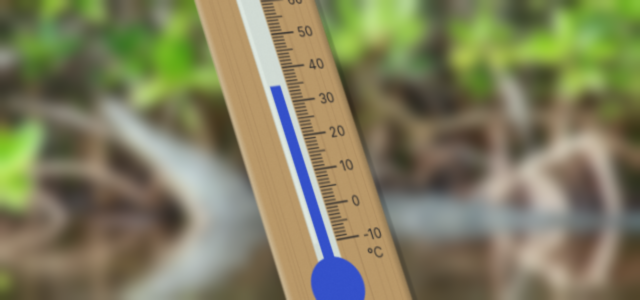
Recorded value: 35; °C
